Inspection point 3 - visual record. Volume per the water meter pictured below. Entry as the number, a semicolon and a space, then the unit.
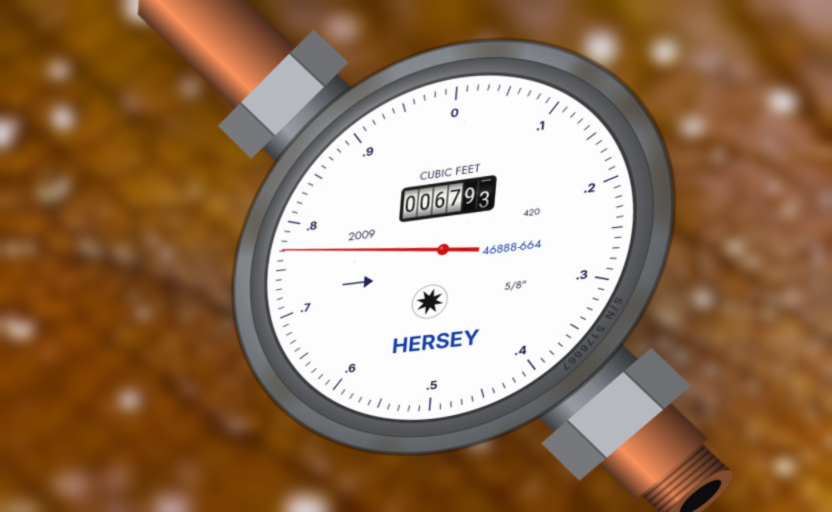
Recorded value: 6792.77; ft³
